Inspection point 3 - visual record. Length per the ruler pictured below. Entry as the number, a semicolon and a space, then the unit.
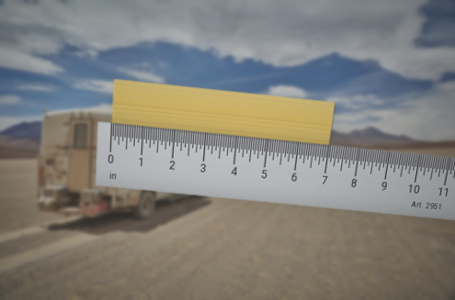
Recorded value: 7; in
